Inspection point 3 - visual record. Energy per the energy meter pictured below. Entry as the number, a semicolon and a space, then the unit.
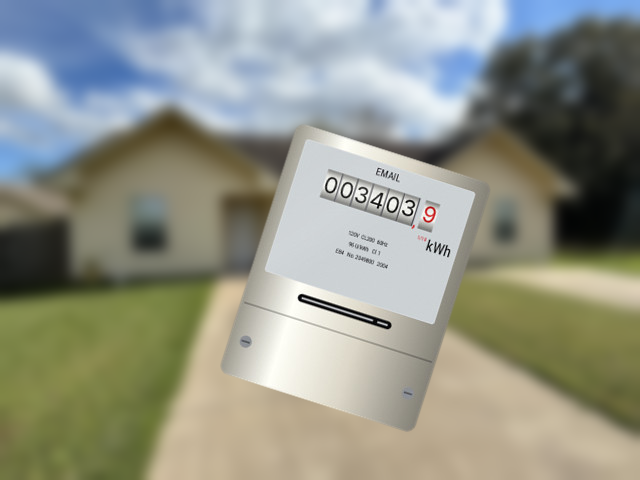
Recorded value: 3403.9; kWh
